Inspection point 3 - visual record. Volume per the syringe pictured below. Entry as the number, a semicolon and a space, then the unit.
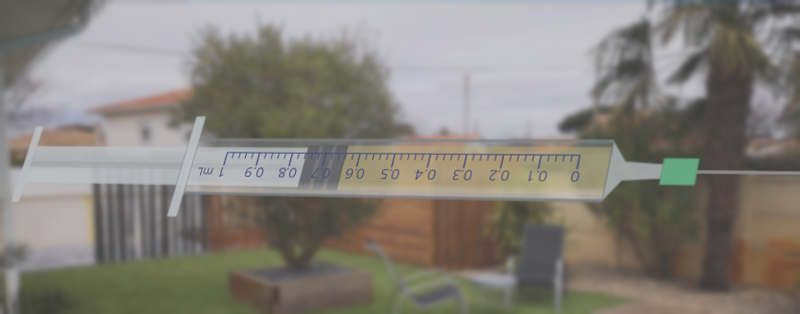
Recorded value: 0.64; mL
